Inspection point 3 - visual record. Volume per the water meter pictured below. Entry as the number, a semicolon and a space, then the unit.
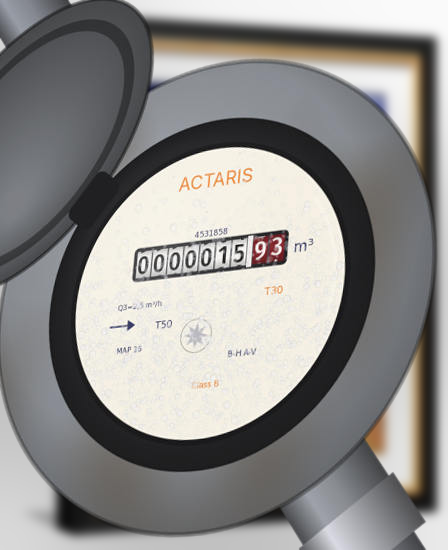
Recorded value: 15.93; m³
